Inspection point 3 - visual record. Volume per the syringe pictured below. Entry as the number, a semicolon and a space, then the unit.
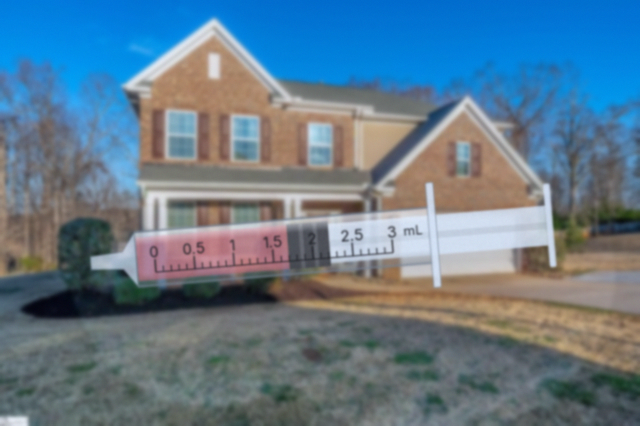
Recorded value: 1.7; mL
